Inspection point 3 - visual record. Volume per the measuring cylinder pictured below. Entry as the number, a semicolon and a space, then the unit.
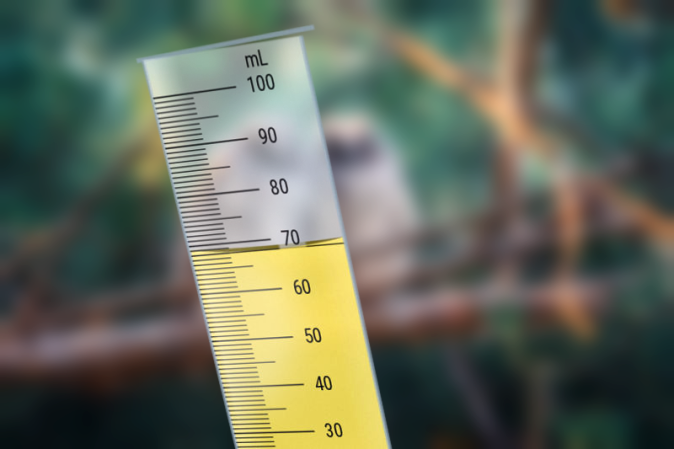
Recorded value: 68; mL
